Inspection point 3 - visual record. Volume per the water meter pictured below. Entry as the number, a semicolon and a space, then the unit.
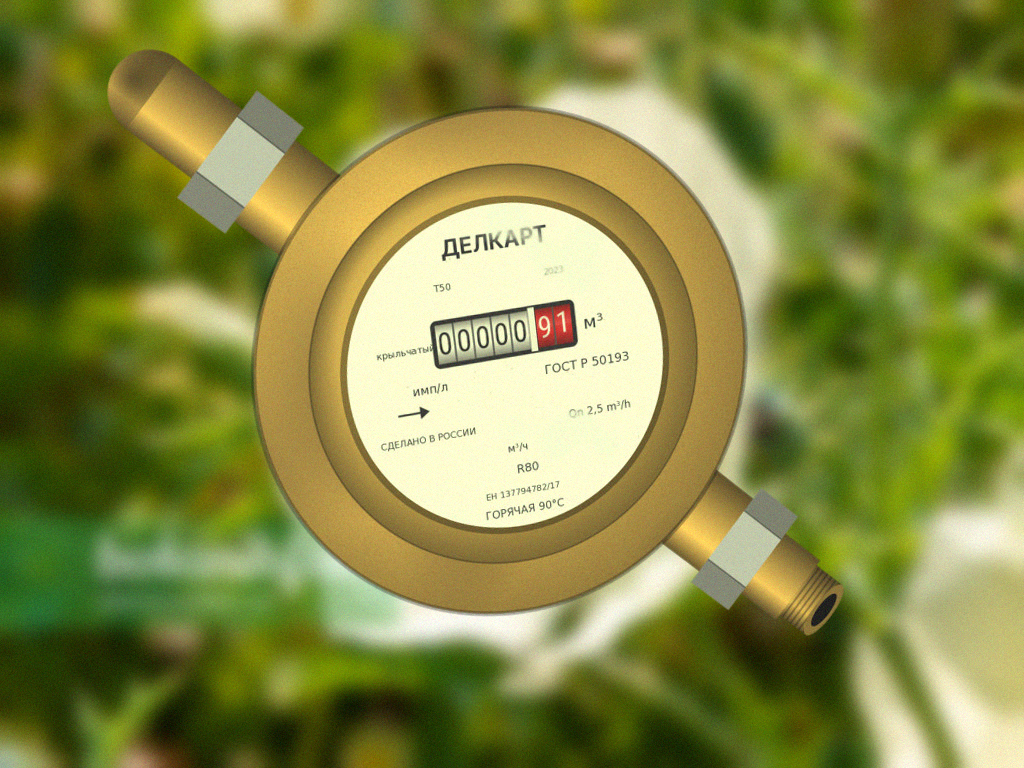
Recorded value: 0.91; m³
